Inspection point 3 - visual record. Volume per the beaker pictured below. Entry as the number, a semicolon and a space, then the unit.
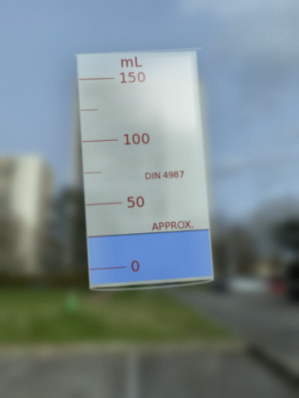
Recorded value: 25; mL
